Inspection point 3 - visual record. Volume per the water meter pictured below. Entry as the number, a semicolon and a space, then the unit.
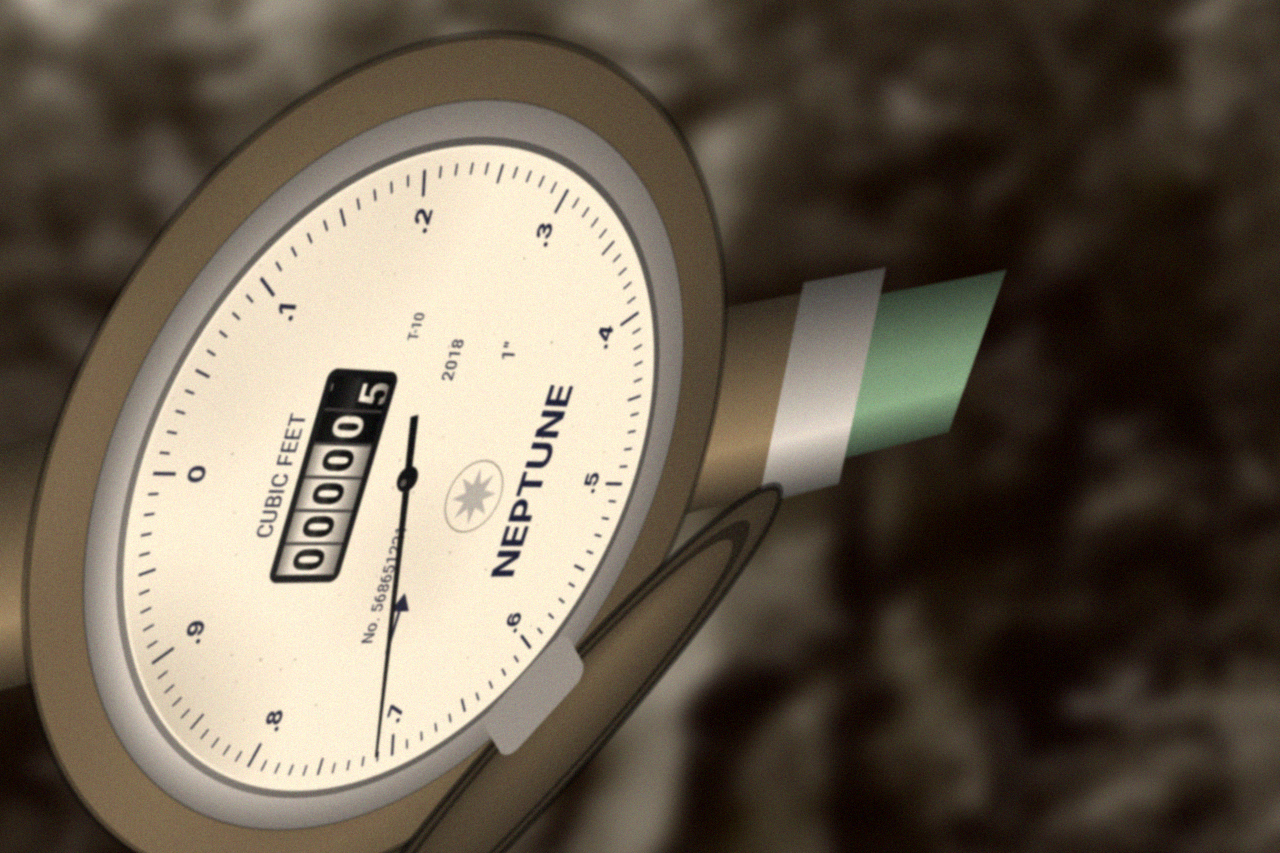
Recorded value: 4.71; ft³
